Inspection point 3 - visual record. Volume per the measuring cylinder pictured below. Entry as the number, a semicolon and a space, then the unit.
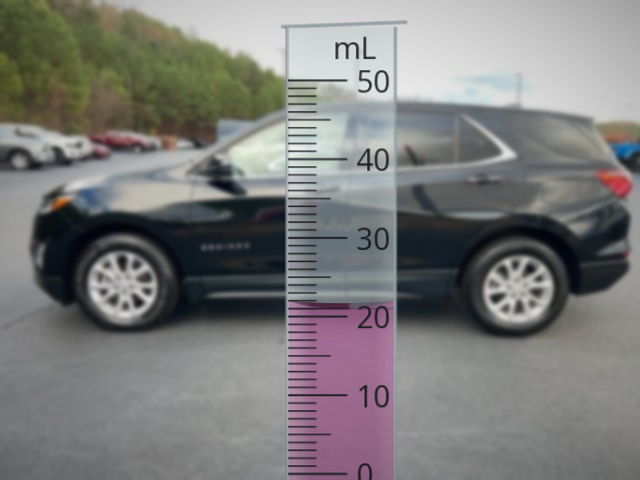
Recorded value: 21; mL
